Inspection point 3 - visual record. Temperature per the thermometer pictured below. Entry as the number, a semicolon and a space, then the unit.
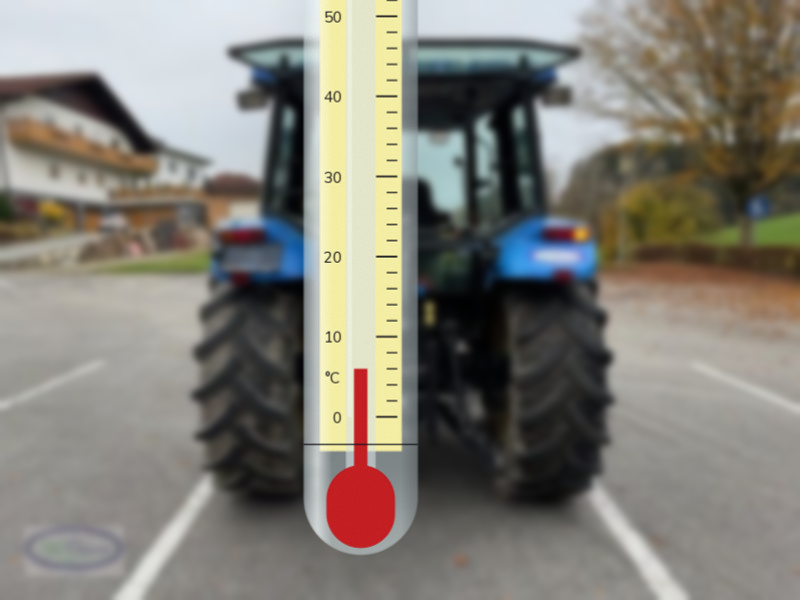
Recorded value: 6; °C
